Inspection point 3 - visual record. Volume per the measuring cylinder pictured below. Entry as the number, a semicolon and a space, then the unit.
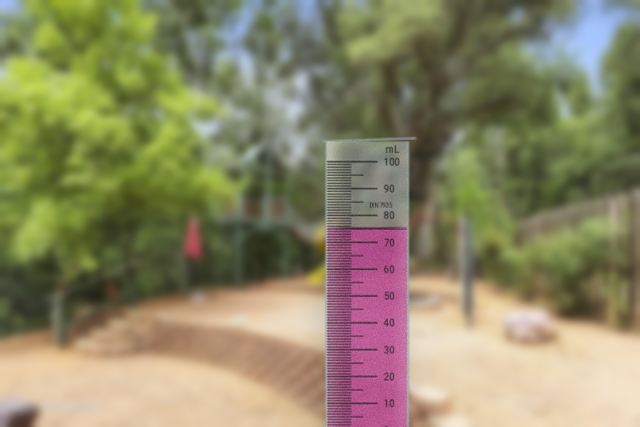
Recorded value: 75; mL
